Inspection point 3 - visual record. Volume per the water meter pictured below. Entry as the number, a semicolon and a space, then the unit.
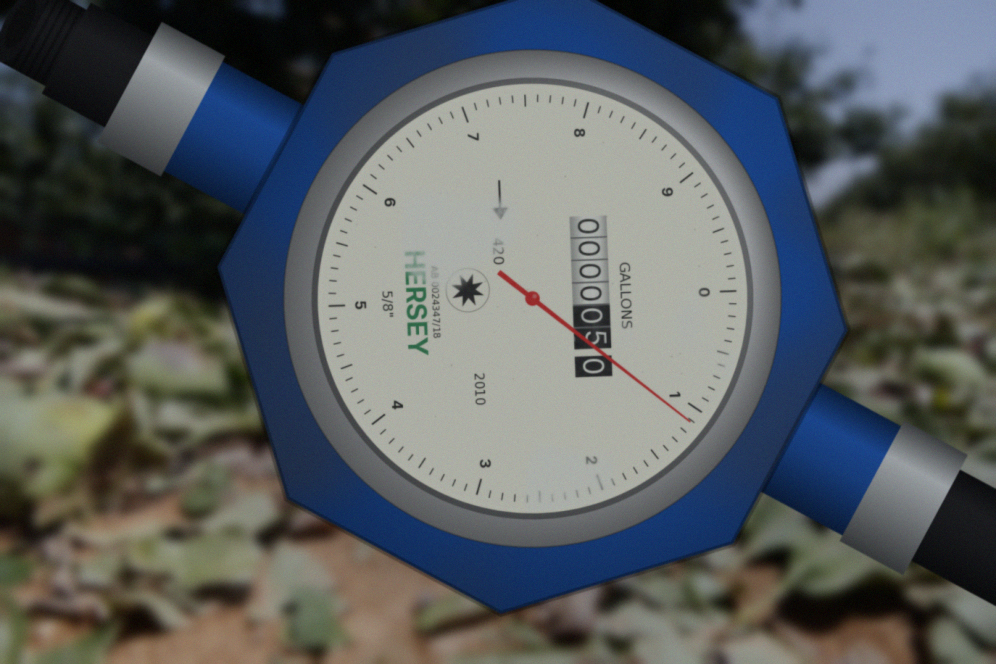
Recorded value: 51.1; gal
